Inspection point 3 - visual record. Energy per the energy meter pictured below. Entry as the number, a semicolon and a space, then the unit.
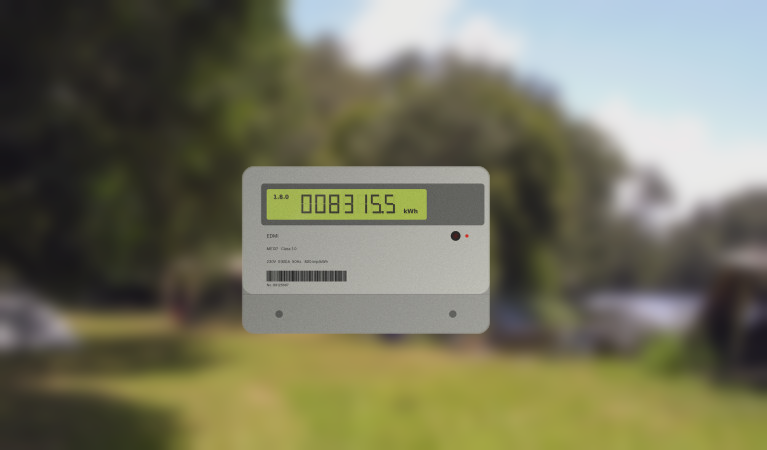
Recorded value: 8315.5; kWh
